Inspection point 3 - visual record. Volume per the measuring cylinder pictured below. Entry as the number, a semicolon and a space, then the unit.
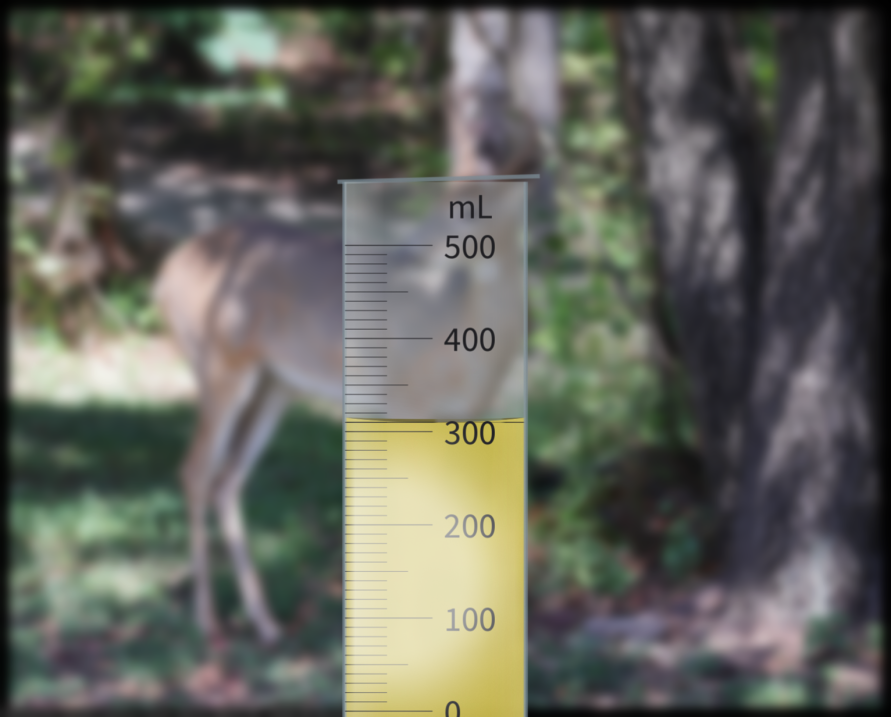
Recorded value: 310; mL
